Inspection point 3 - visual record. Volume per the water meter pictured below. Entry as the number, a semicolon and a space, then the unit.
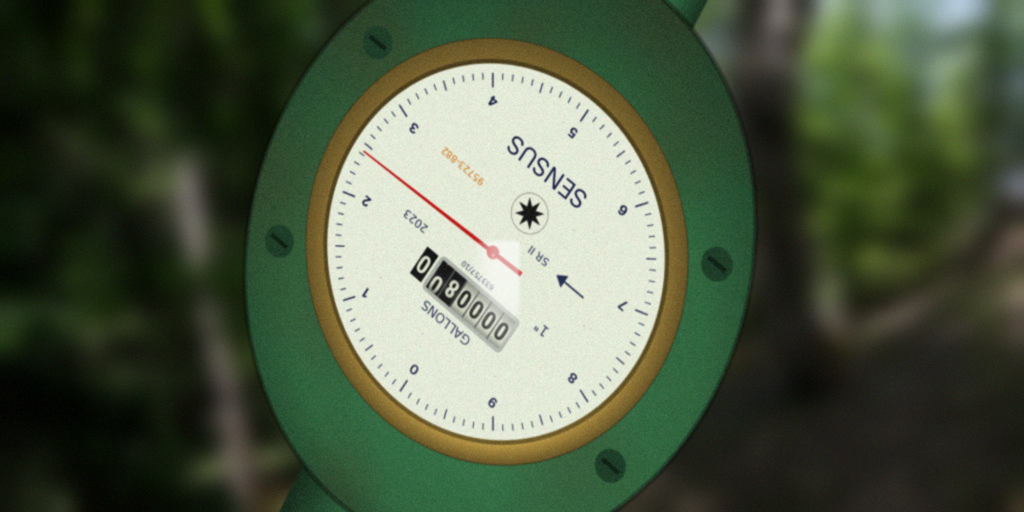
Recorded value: 802.4; gal
